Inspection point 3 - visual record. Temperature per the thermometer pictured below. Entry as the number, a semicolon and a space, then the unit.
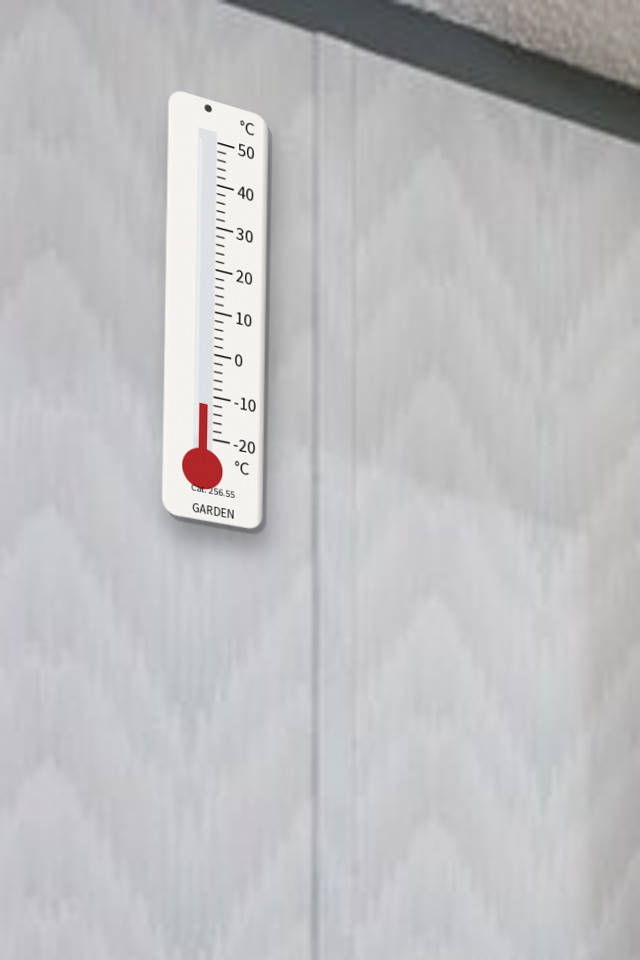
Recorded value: -12; °C
